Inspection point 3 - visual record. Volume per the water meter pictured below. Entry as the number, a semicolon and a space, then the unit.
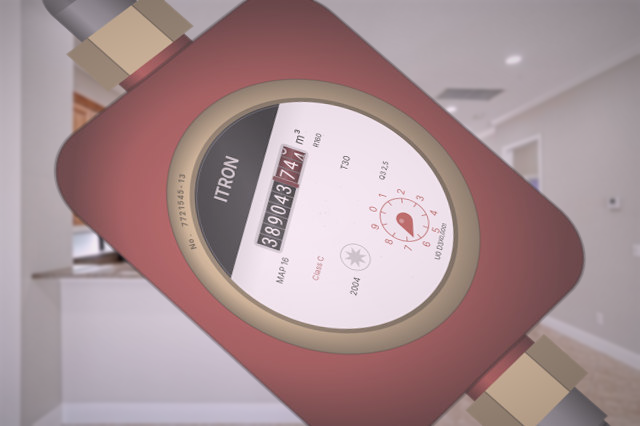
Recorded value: 389043.7436; m³
